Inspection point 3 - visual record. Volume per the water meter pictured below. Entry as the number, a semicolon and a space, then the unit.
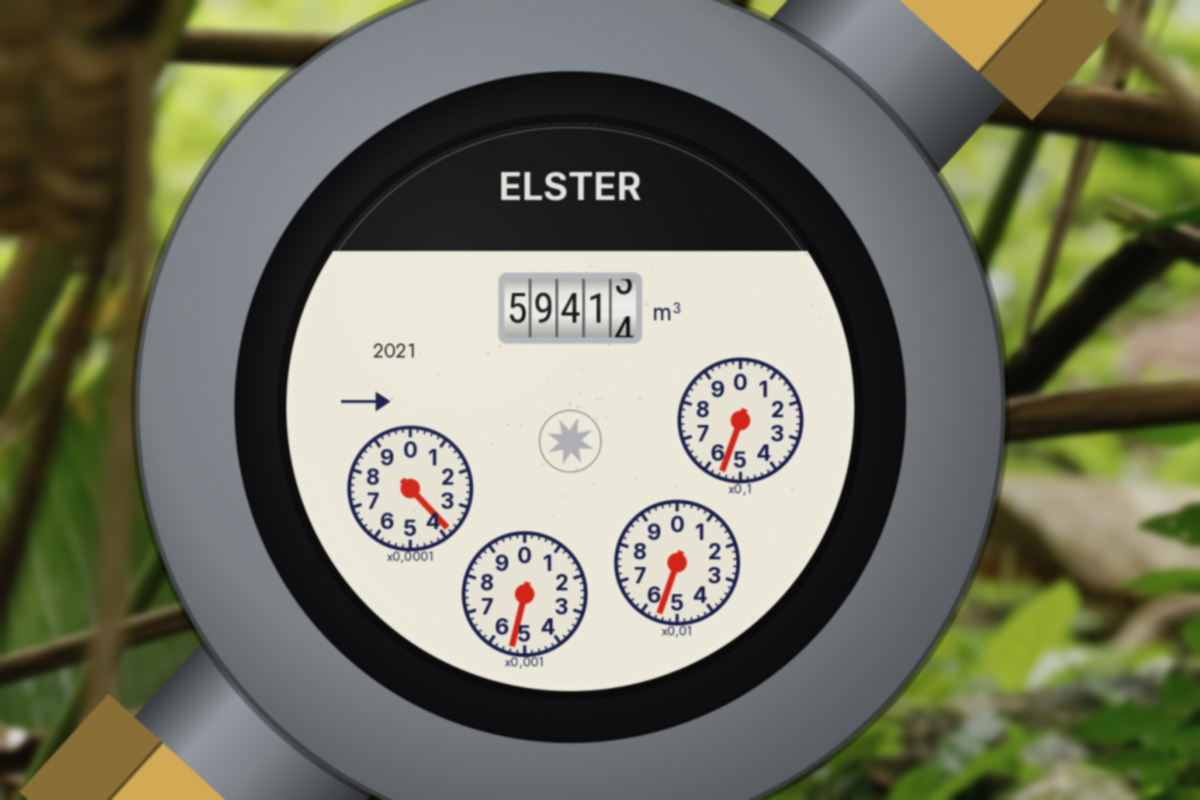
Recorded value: 59413.5553; m³
